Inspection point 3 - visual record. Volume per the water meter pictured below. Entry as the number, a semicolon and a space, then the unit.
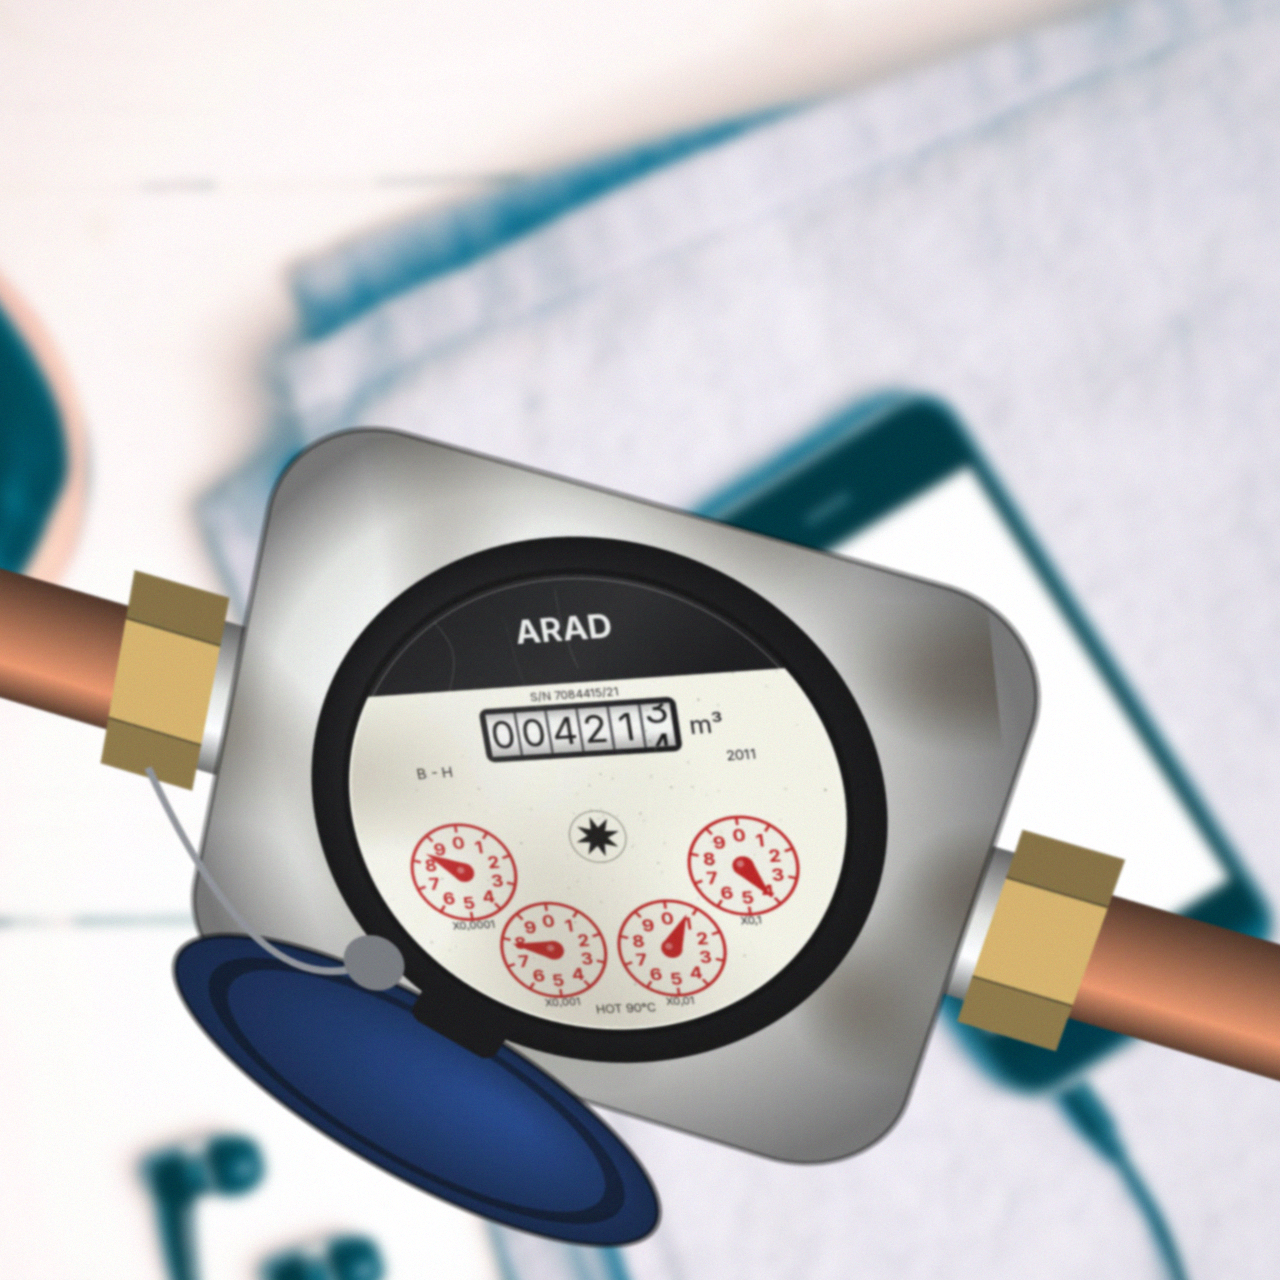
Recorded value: 4213.4078; m³
